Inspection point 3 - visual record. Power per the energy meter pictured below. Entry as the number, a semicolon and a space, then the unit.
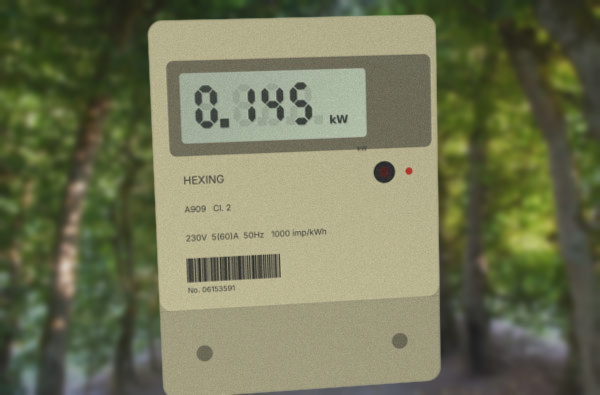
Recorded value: 0.145; kW
